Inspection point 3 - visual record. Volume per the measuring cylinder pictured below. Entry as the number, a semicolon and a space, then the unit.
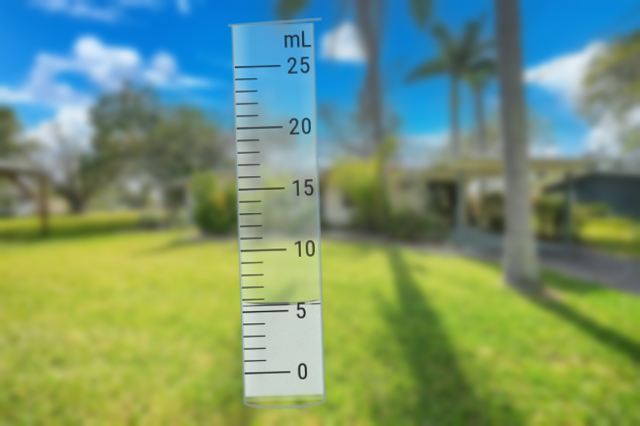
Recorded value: 5.5; mL
